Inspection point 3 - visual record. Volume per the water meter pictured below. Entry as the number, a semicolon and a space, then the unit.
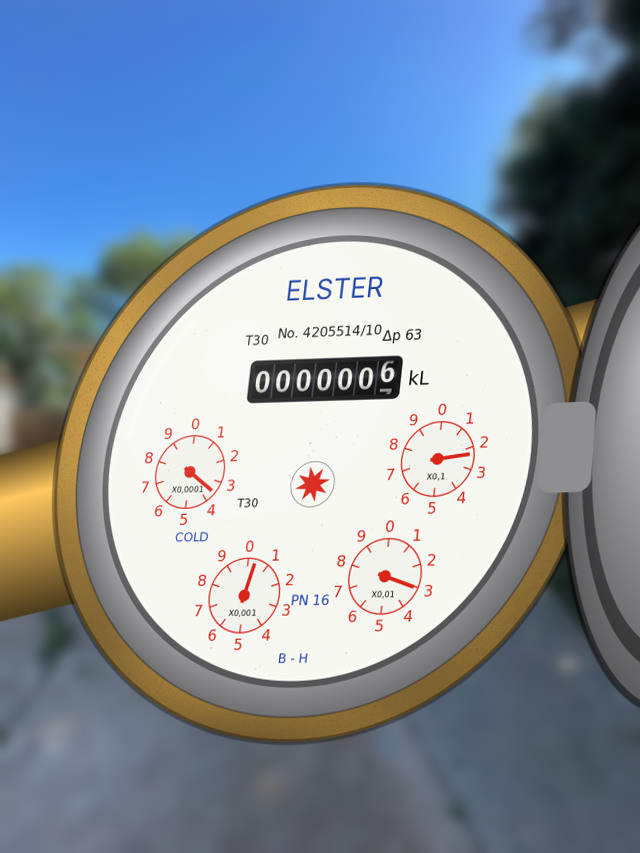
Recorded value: 6.2303; kL
